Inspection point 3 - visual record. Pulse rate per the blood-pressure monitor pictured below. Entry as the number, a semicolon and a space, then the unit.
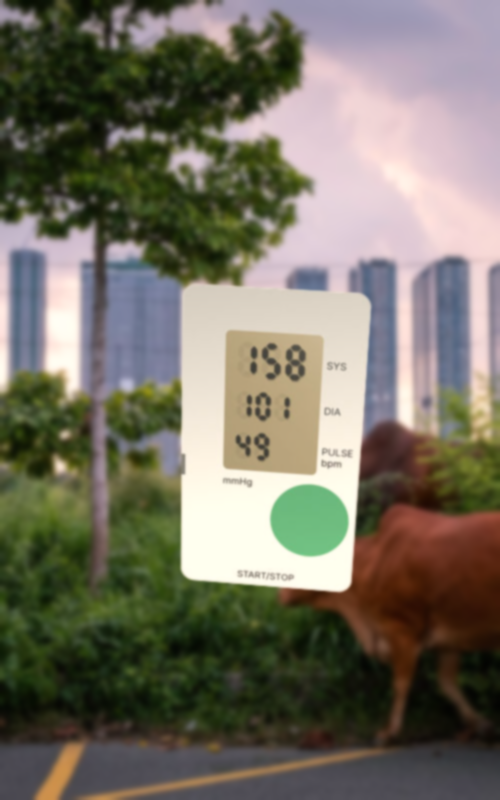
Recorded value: 49; bpm
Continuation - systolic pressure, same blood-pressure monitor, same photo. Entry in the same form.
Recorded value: 158; mmHg
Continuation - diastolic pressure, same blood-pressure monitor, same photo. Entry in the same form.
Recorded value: 101; mmHg
